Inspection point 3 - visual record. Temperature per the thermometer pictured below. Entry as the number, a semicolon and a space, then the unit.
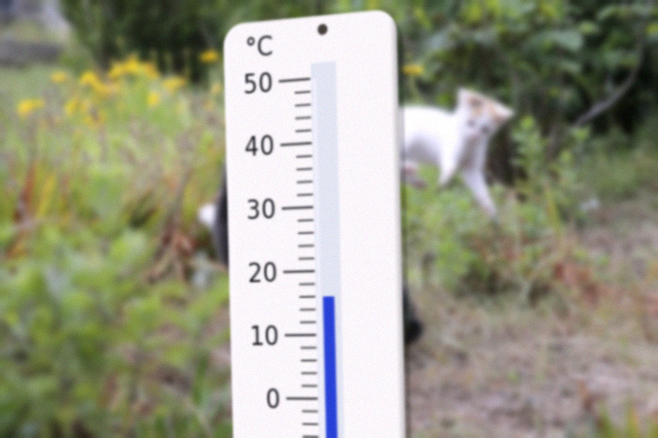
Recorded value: 16; °C
